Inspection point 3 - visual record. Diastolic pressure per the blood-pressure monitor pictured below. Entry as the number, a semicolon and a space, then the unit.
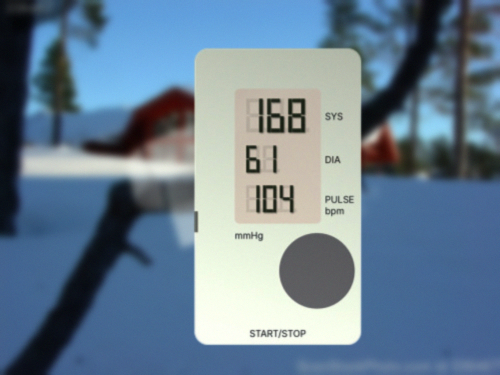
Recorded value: 61; mmHg
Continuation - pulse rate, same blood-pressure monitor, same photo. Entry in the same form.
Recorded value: 104; bpm
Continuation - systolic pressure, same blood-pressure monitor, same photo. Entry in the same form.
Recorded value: 168; mmHg
